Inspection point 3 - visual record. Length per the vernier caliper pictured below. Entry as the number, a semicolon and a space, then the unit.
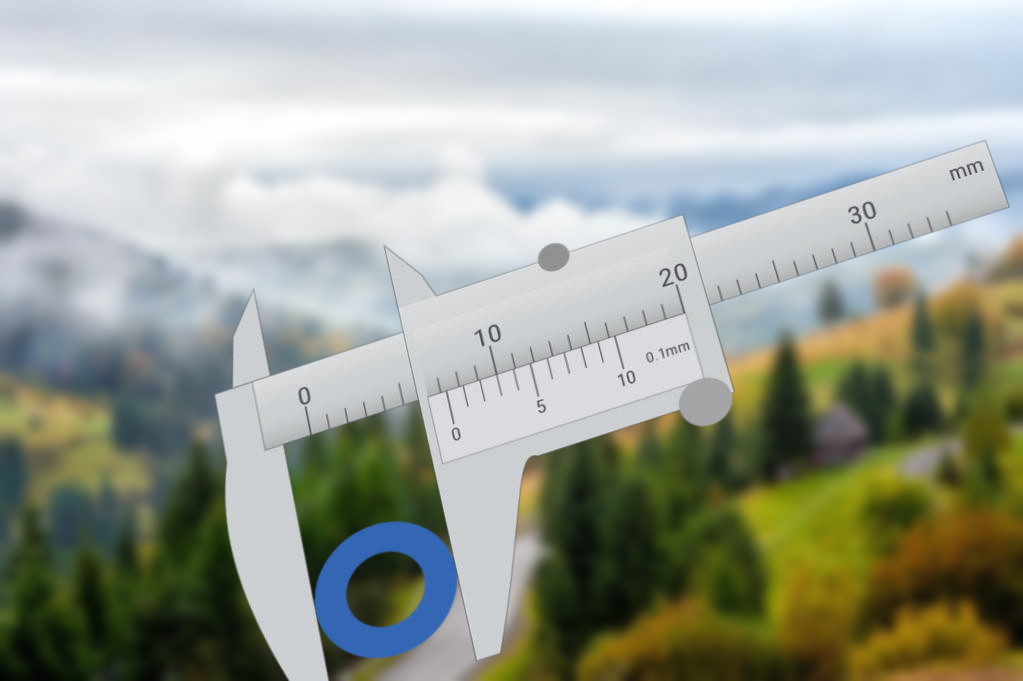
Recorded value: 7.3; mm
